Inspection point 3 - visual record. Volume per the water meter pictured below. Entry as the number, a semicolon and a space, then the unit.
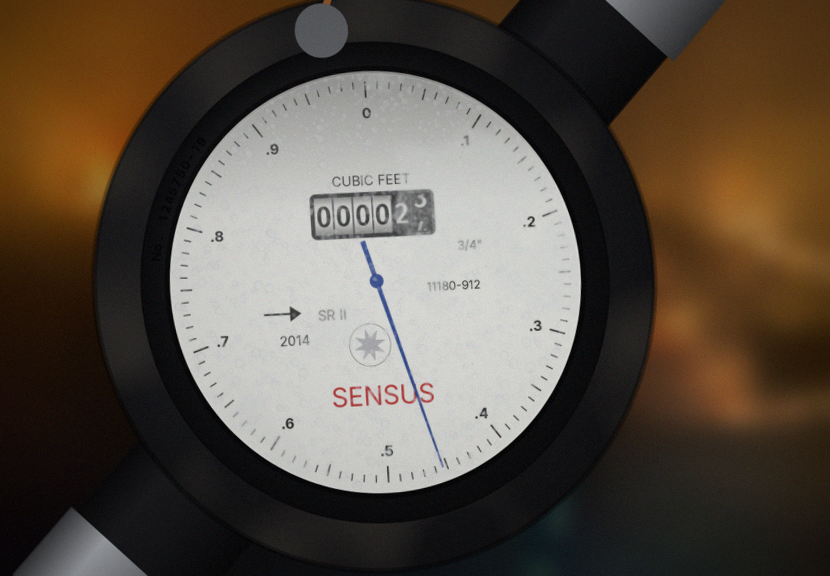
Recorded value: 23.45; ft³
